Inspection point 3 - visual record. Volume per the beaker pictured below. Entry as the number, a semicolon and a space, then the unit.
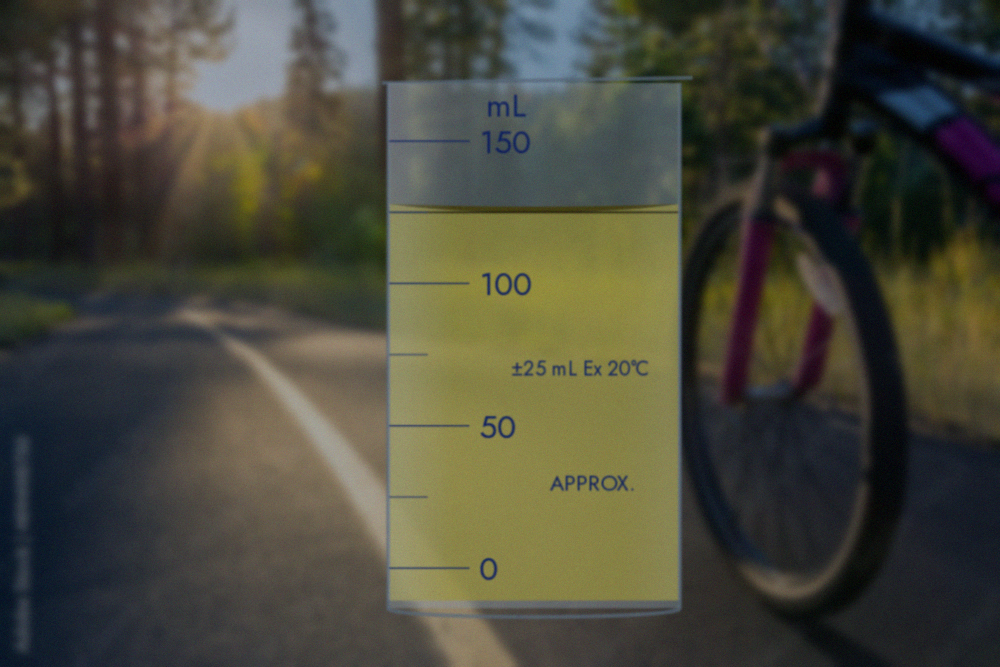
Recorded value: 125; mL
